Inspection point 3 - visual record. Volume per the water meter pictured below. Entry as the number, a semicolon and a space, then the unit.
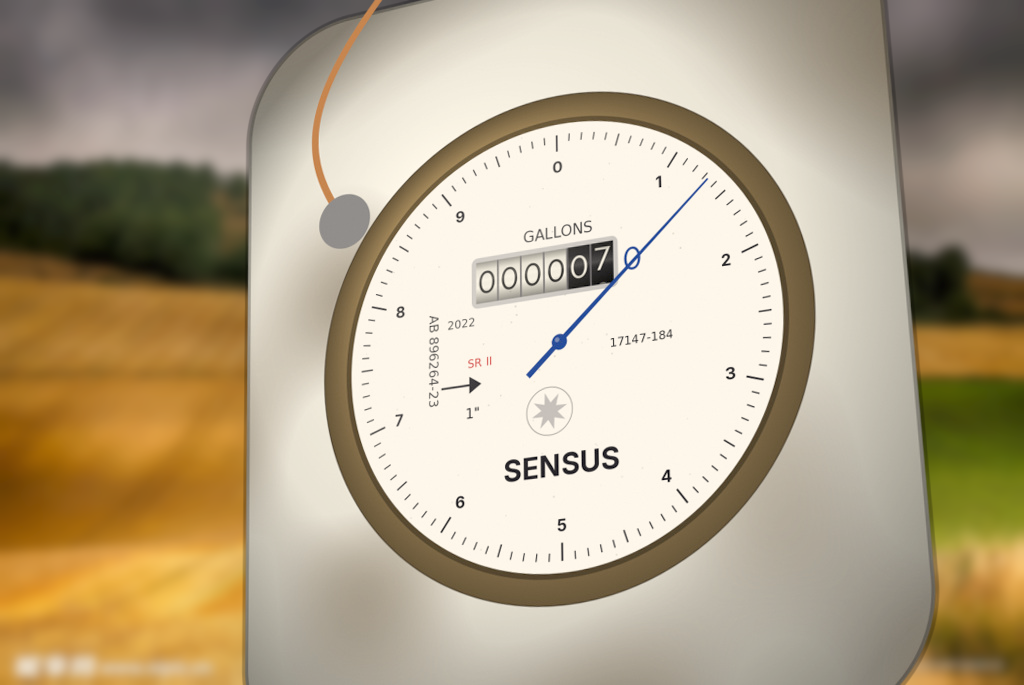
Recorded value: 71.3; gal
